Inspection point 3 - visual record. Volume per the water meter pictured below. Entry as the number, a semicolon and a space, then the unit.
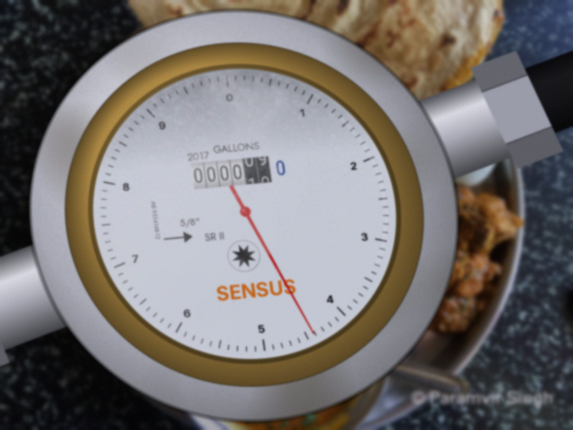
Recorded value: 94.4; gal
